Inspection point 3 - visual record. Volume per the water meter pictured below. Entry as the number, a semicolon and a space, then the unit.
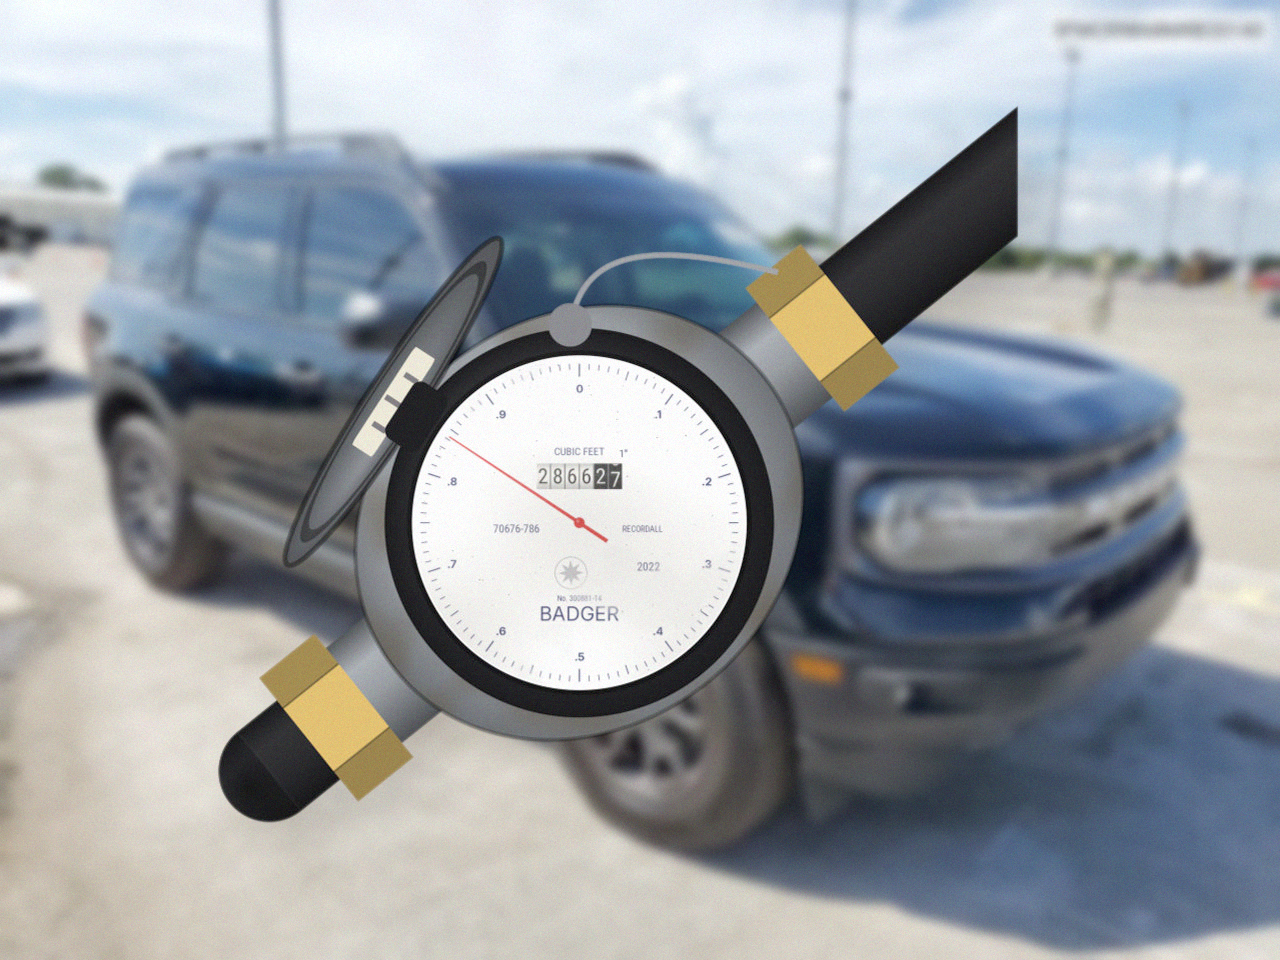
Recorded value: 286626.84; ft³
